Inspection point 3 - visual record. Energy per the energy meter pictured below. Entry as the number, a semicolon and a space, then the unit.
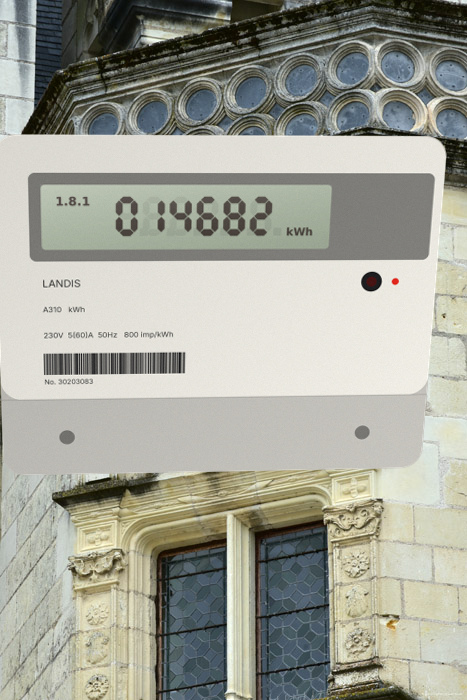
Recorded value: 14682; kWh
